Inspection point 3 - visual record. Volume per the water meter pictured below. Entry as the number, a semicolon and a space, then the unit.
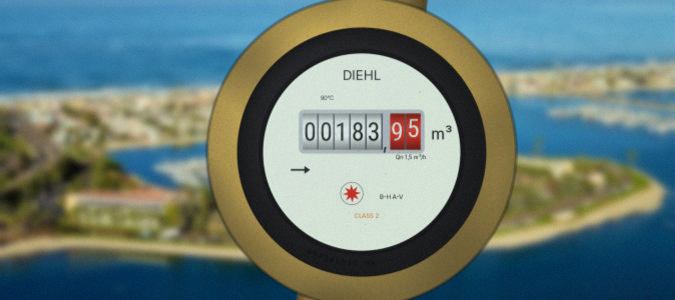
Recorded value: 183.95; m³
